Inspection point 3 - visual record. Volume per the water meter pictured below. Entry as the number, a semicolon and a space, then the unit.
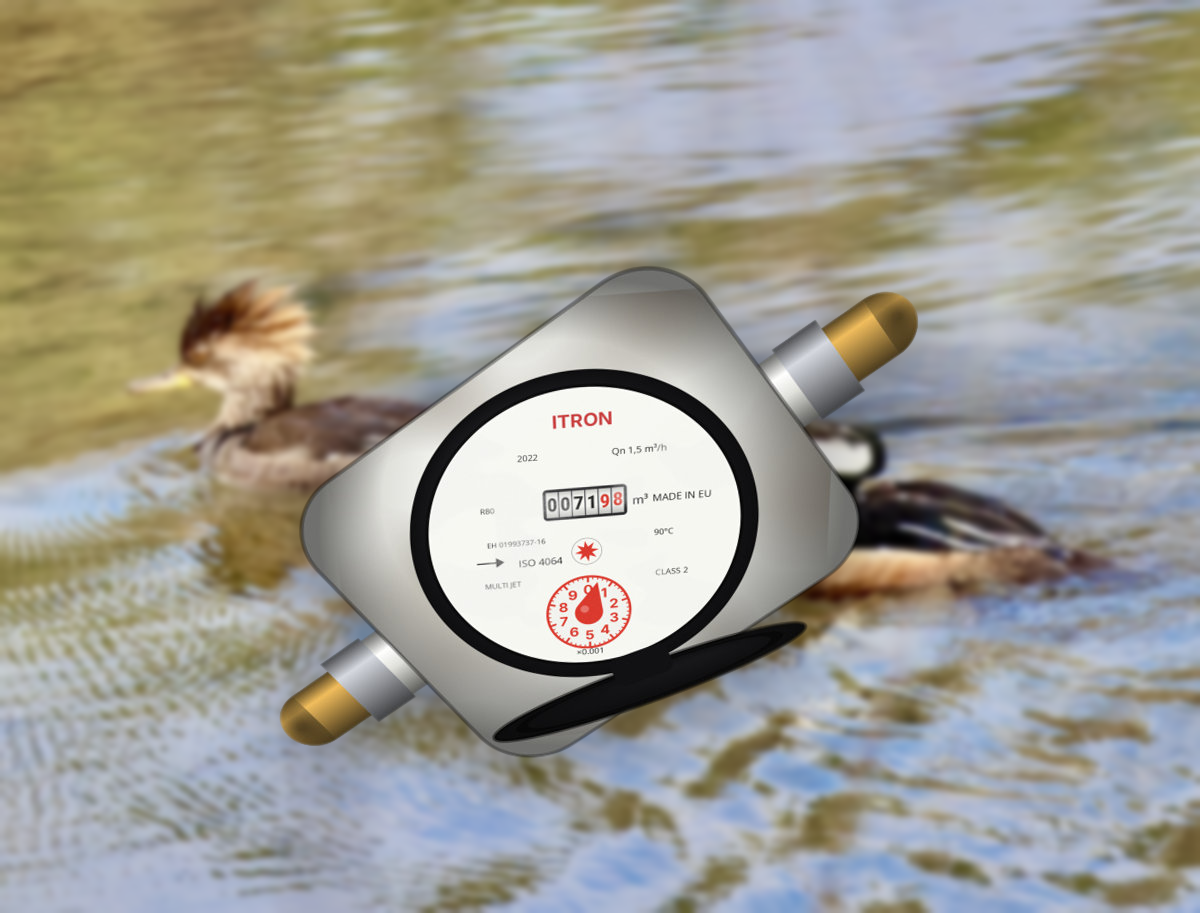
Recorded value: 71.980; m³
